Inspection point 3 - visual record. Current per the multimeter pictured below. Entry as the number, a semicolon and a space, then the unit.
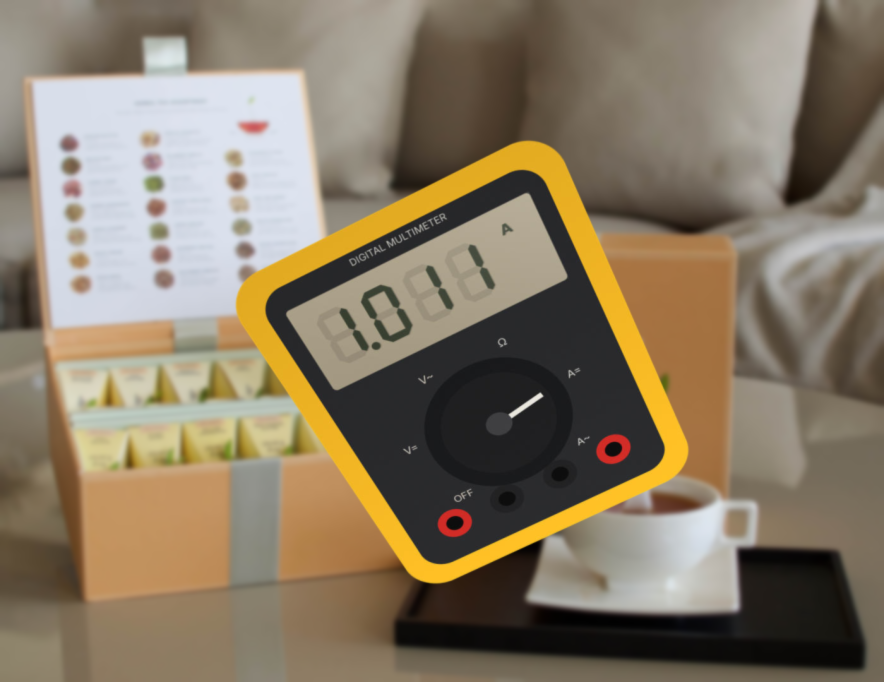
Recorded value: 1.011; A
